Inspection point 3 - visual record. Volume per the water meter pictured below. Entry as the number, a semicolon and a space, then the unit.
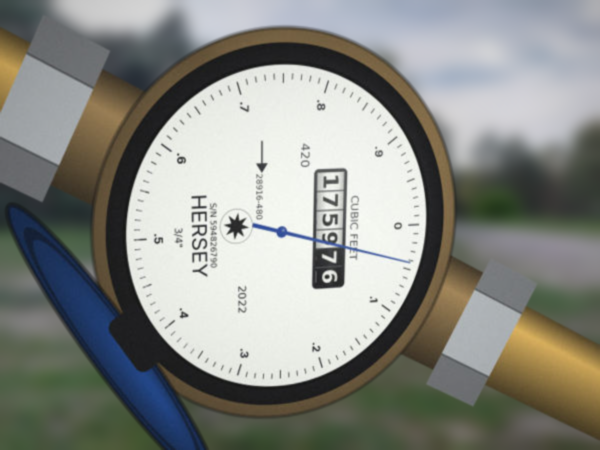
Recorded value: 175976.04; ft³
